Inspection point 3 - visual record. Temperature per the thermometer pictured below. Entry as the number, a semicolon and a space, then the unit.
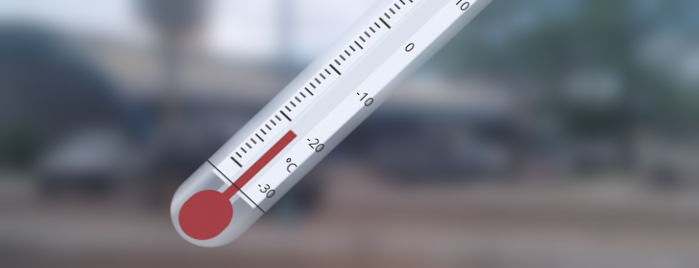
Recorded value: -21; °C
